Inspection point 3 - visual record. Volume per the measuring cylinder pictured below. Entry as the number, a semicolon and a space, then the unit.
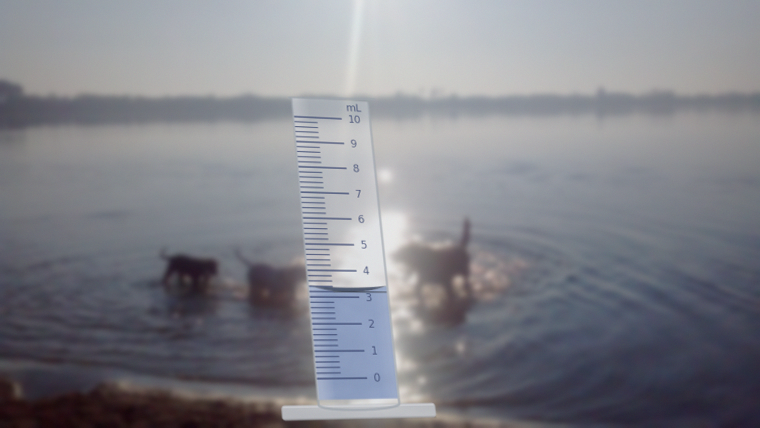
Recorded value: 3.2; mL
